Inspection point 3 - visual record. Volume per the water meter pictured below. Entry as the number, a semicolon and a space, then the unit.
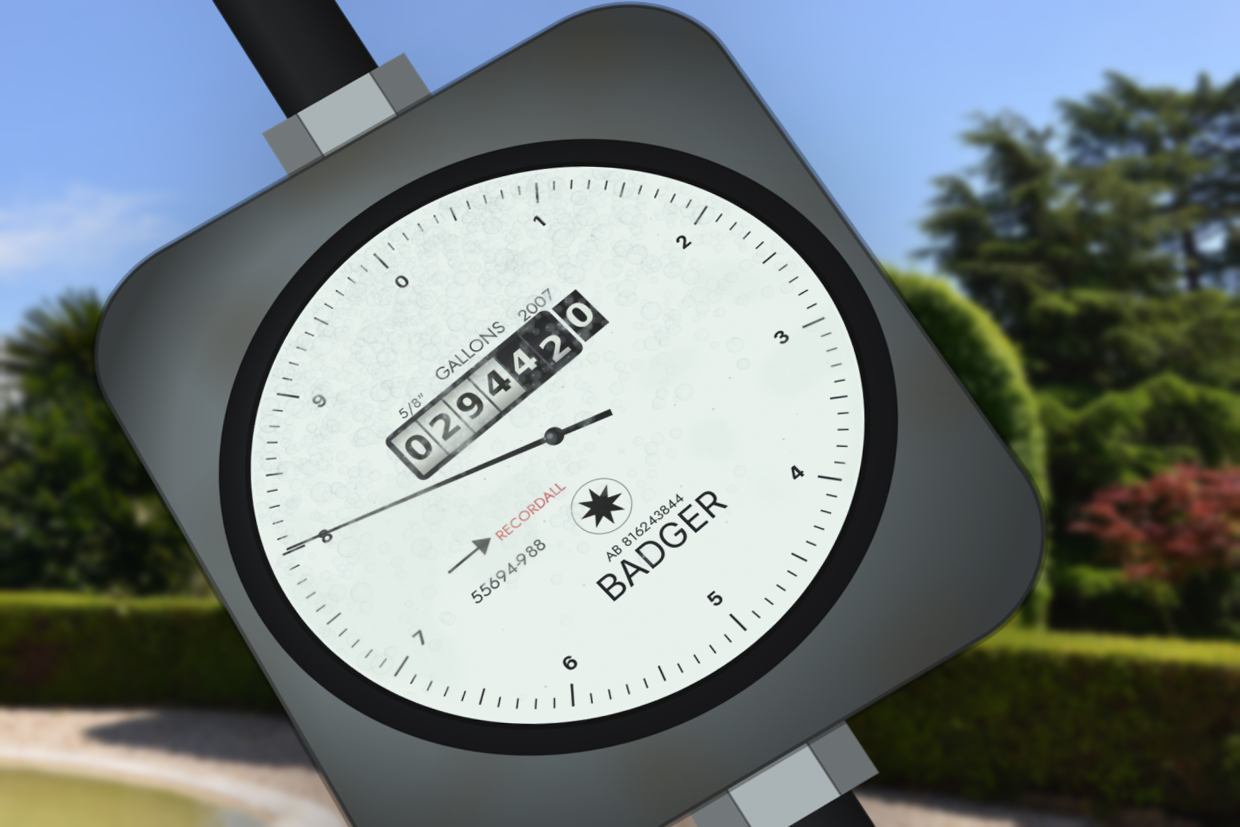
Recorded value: 294418.0; gal
